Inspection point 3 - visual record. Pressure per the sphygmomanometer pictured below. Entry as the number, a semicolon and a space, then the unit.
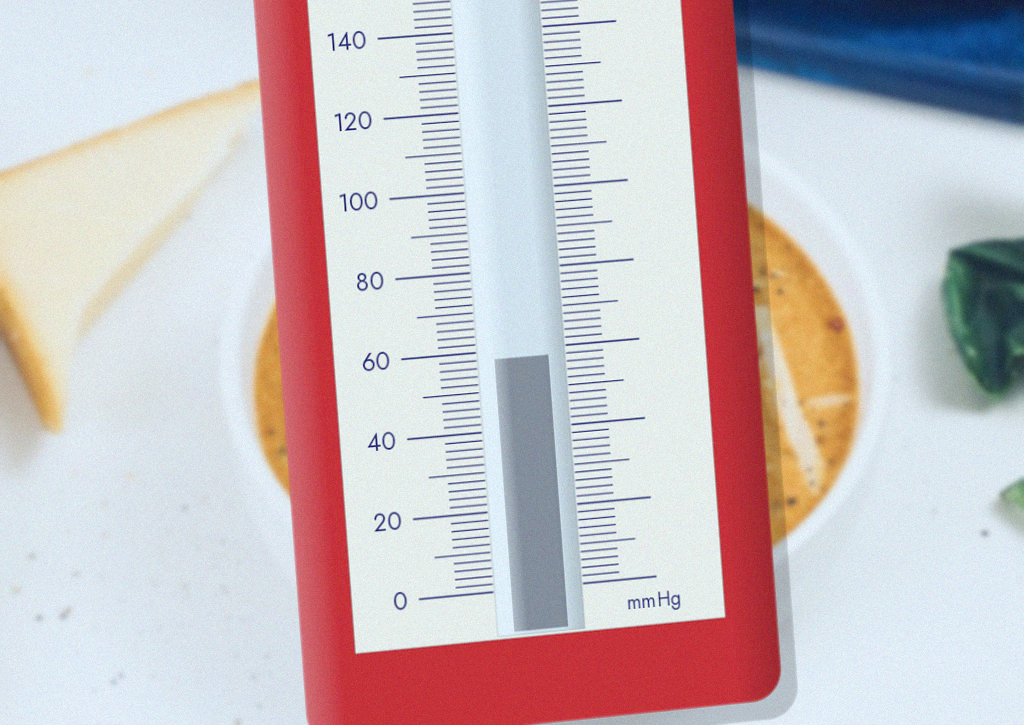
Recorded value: 58; mmHg
